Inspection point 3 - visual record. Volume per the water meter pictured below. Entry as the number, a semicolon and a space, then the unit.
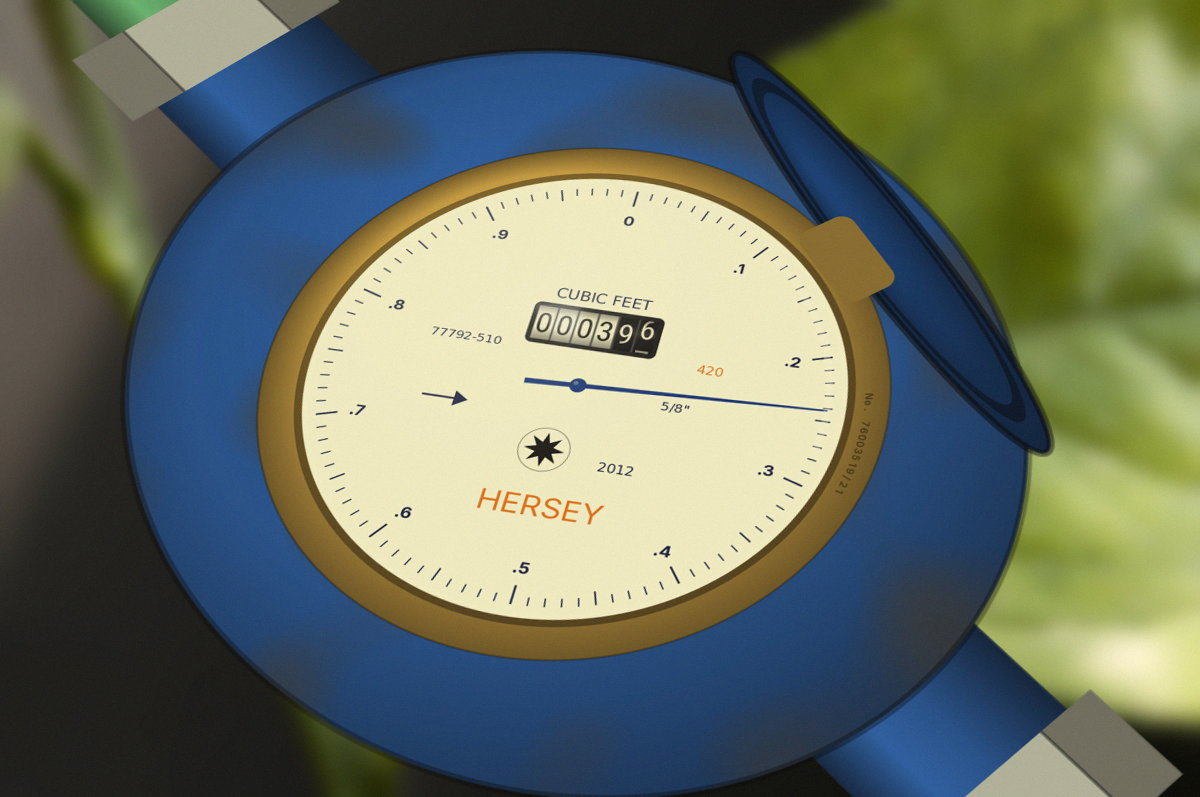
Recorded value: 396.24; ft³
